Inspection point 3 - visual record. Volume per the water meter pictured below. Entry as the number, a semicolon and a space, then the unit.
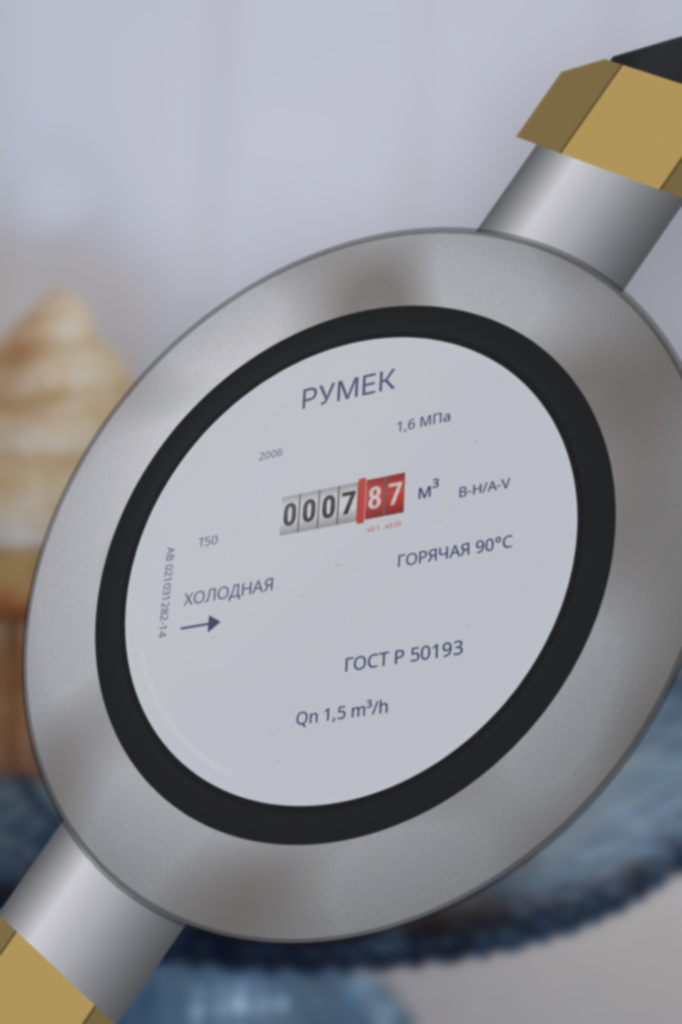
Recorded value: 7.87; m³
